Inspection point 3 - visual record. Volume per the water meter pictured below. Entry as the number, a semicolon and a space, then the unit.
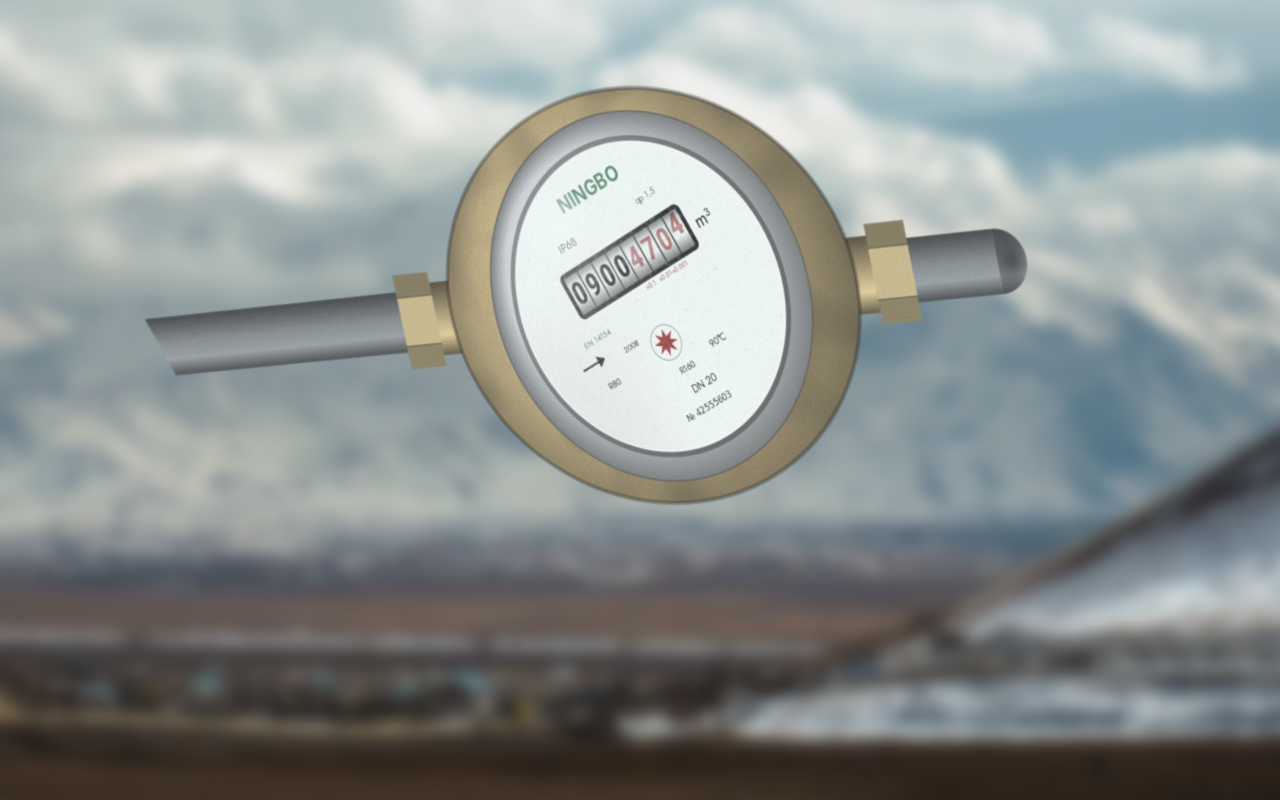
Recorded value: 900.4704; m³
